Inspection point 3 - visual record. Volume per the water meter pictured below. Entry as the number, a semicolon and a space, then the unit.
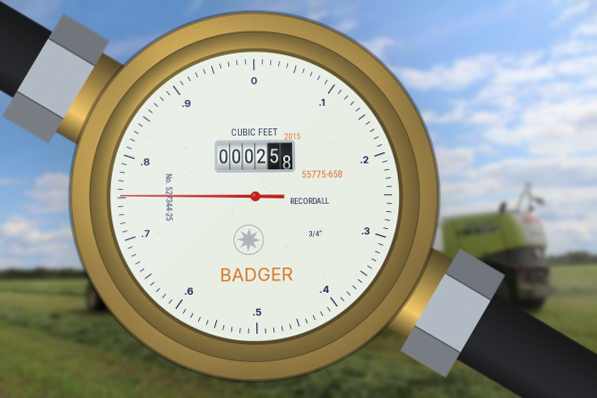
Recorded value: 257.75; ft³
